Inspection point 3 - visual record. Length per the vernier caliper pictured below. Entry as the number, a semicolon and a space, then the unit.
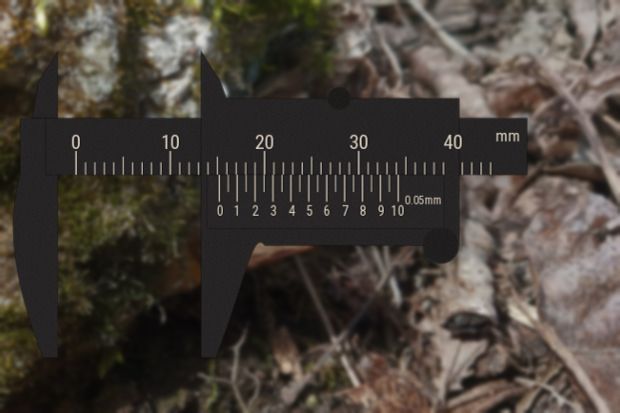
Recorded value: 15.2; mm
